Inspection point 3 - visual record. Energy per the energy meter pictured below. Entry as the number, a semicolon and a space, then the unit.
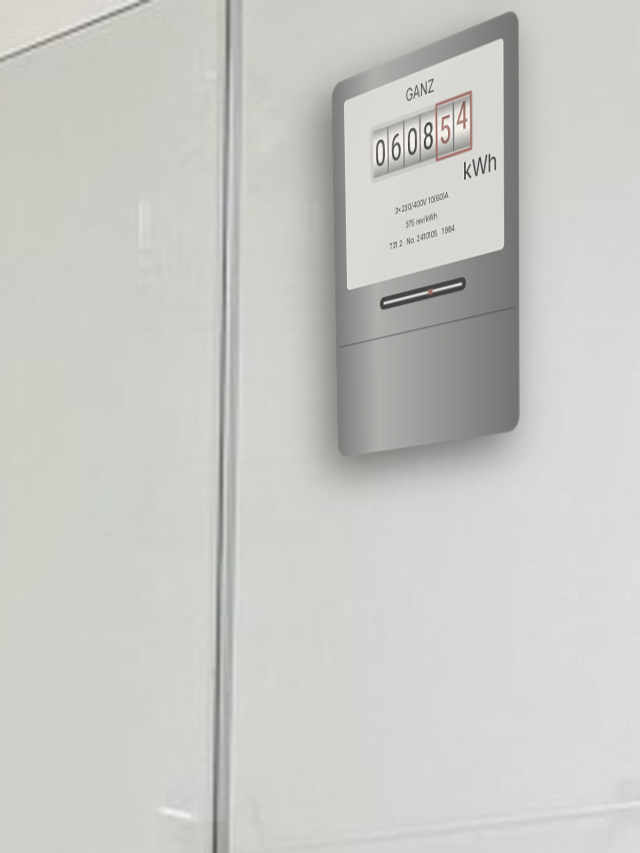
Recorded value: 608.54; kWh
